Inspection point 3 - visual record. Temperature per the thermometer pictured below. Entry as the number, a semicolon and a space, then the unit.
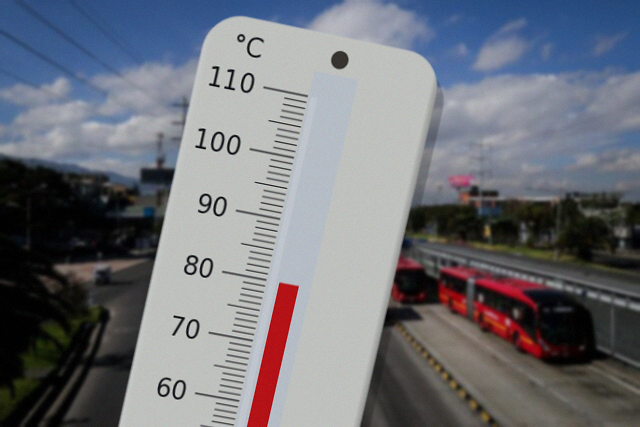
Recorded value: 80; °C
